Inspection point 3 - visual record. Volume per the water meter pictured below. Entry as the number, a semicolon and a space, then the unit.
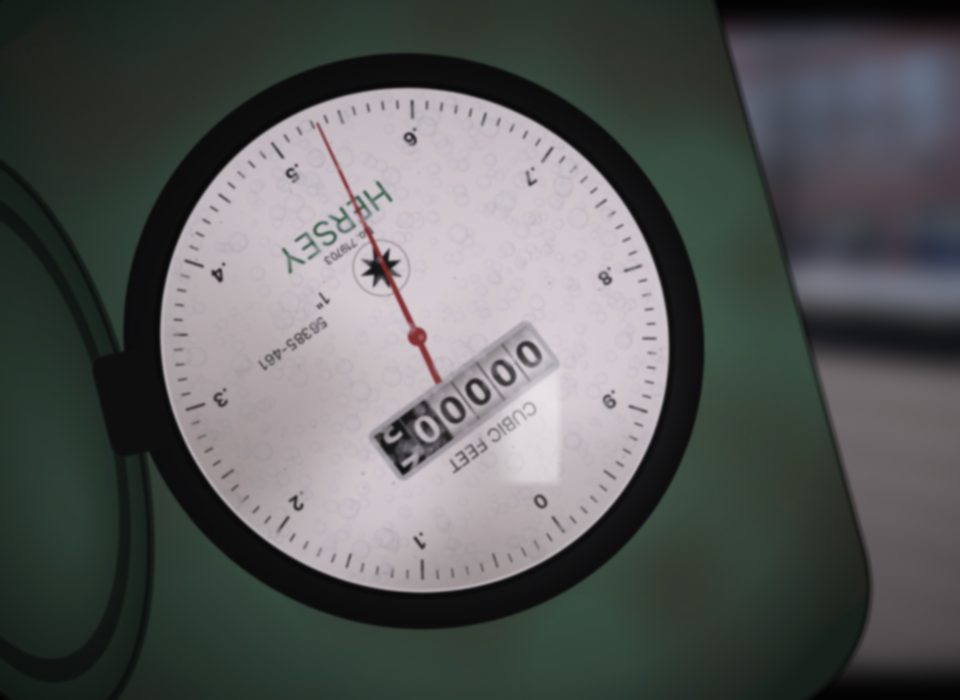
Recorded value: 2.53; ft³
